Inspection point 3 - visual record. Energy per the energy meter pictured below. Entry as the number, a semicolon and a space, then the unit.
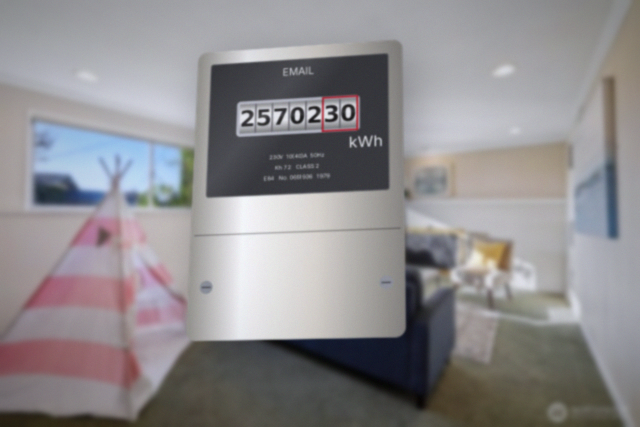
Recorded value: 25702.30; kWh
